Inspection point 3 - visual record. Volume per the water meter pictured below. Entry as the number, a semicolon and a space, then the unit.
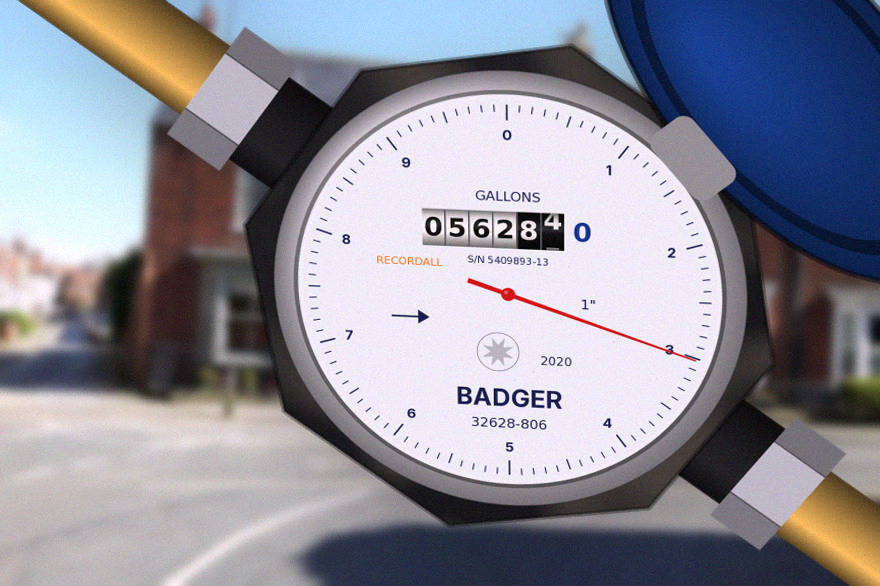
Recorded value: 562843.0; gal
